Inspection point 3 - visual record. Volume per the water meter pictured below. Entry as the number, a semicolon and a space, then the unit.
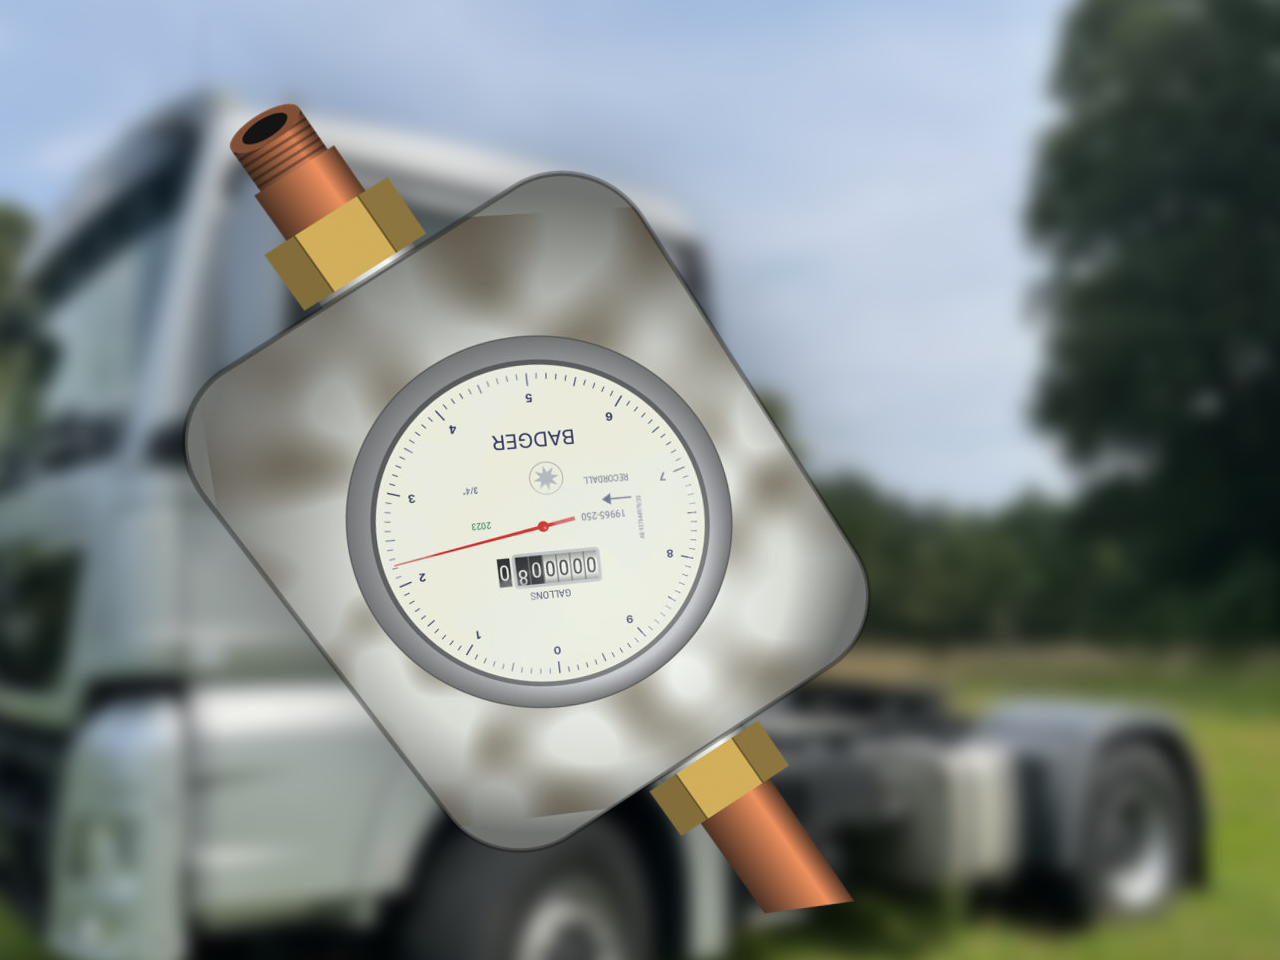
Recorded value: 82.2; gal
